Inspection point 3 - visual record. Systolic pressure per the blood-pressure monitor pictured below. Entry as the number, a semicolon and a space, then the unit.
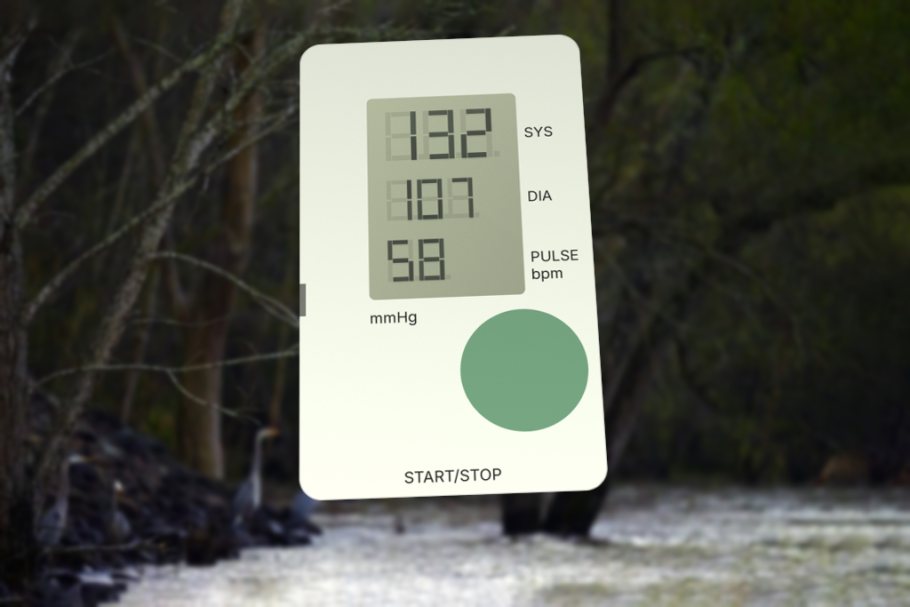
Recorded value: 132; mmHg
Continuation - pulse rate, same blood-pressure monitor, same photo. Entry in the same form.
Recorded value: 58; bpm
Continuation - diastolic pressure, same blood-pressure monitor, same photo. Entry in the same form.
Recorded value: 107; mmHg
